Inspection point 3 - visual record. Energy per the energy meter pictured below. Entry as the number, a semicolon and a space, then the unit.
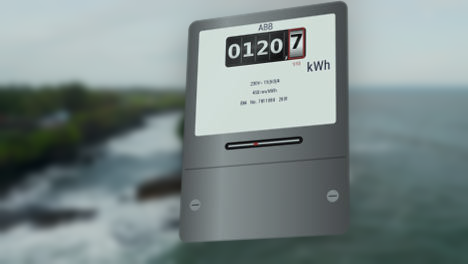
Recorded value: 120.7; kWh
